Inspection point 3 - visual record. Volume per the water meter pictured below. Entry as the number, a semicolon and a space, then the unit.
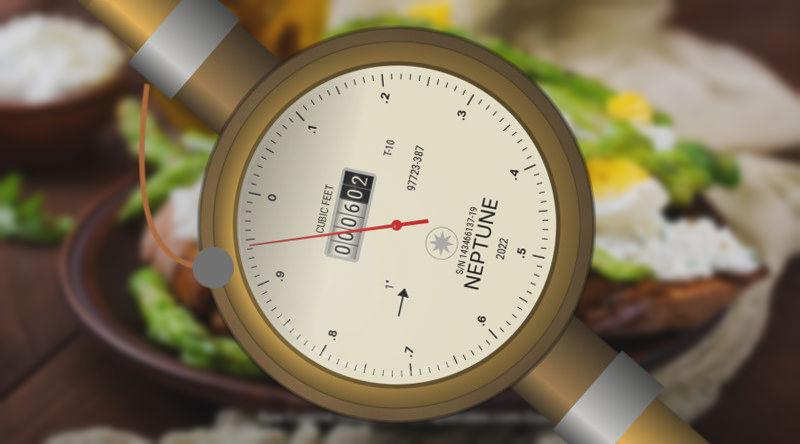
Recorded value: 601.94; ft³
